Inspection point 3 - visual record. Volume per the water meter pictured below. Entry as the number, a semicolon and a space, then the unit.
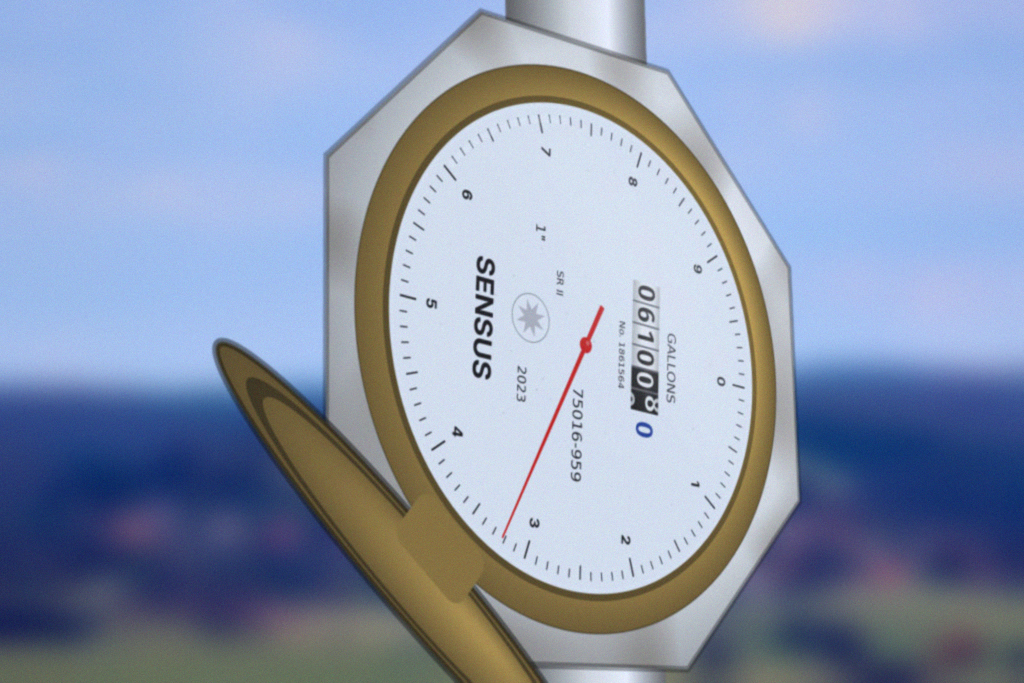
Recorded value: 610083.2; gal
